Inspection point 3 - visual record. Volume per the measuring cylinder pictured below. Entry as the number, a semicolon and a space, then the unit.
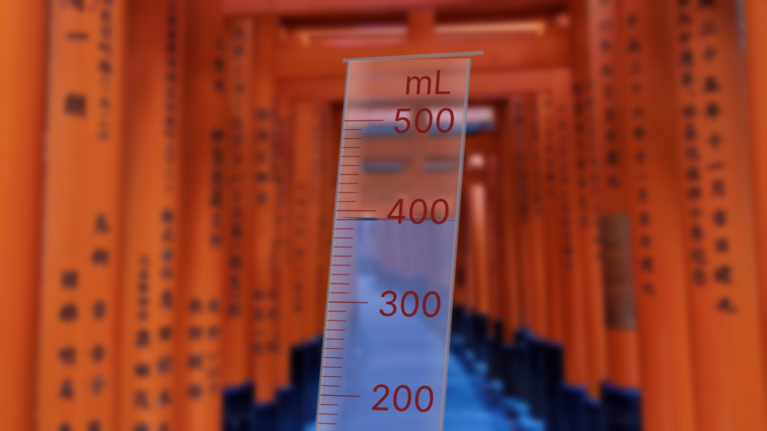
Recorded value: 390; mL
